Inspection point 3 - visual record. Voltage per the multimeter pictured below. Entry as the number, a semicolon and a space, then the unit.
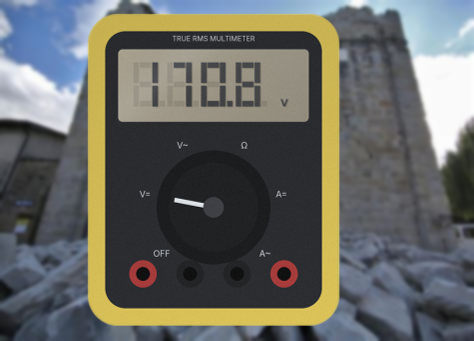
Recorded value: 170.8; V
